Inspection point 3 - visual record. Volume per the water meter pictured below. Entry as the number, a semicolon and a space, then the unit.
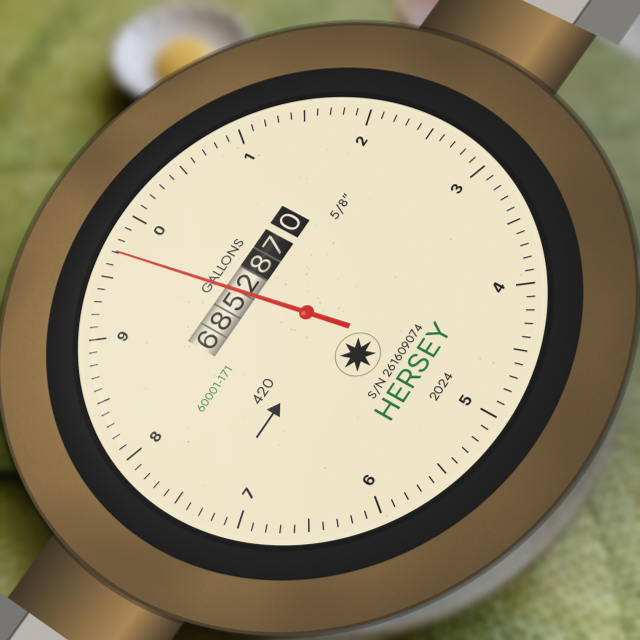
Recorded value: 6852869.7; gal
